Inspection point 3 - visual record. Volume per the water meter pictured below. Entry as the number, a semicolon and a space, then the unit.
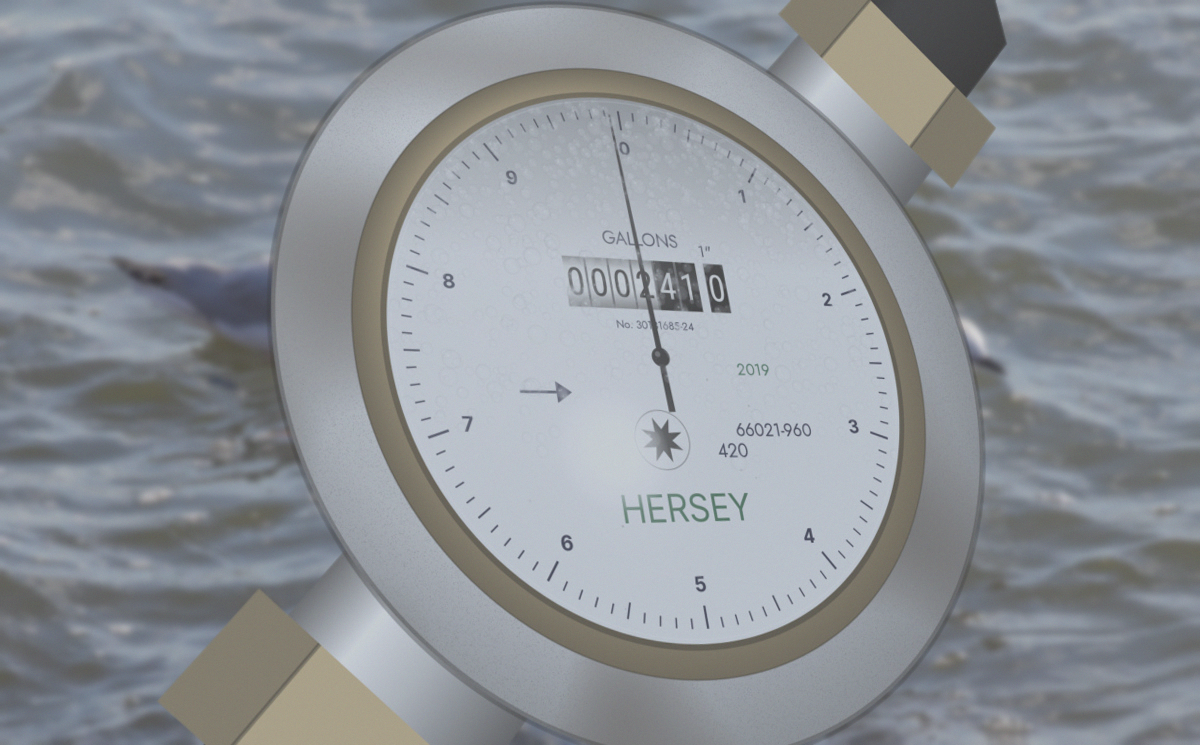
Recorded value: 2409.9; gal
